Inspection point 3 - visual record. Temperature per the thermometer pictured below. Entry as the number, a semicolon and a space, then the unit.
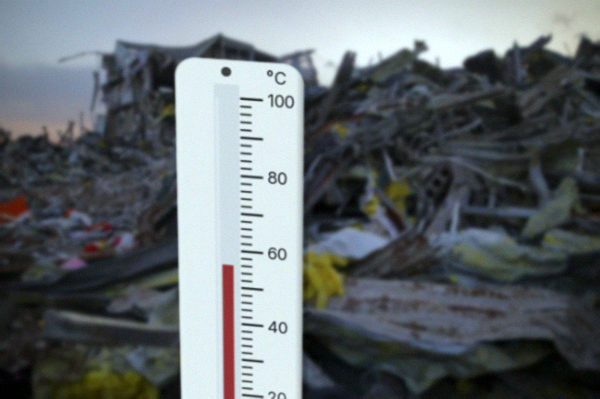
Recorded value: 56; °C
